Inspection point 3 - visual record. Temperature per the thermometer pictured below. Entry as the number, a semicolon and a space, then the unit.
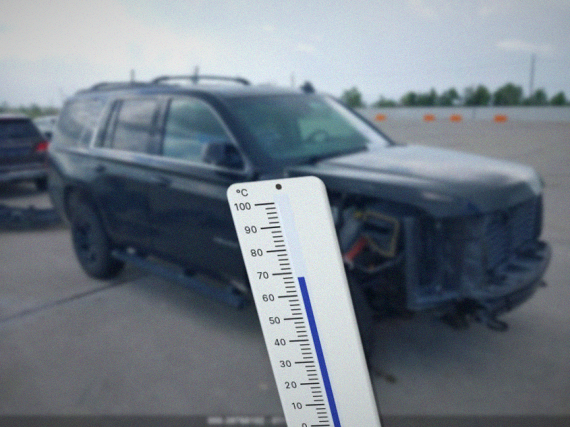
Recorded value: 68; °C
